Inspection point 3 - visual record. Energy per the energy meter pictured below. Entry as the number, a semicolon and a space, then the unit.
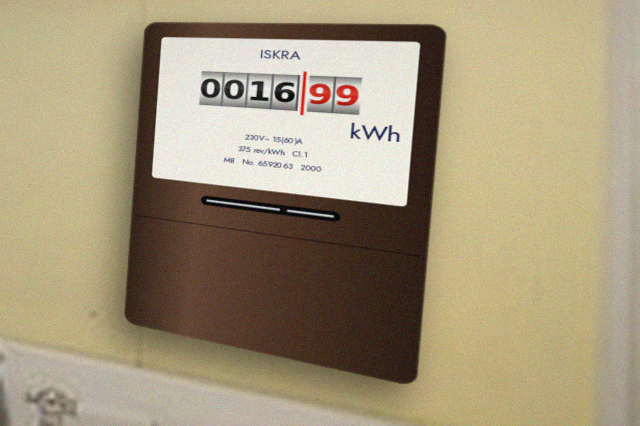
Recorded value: 16.99; kWh
